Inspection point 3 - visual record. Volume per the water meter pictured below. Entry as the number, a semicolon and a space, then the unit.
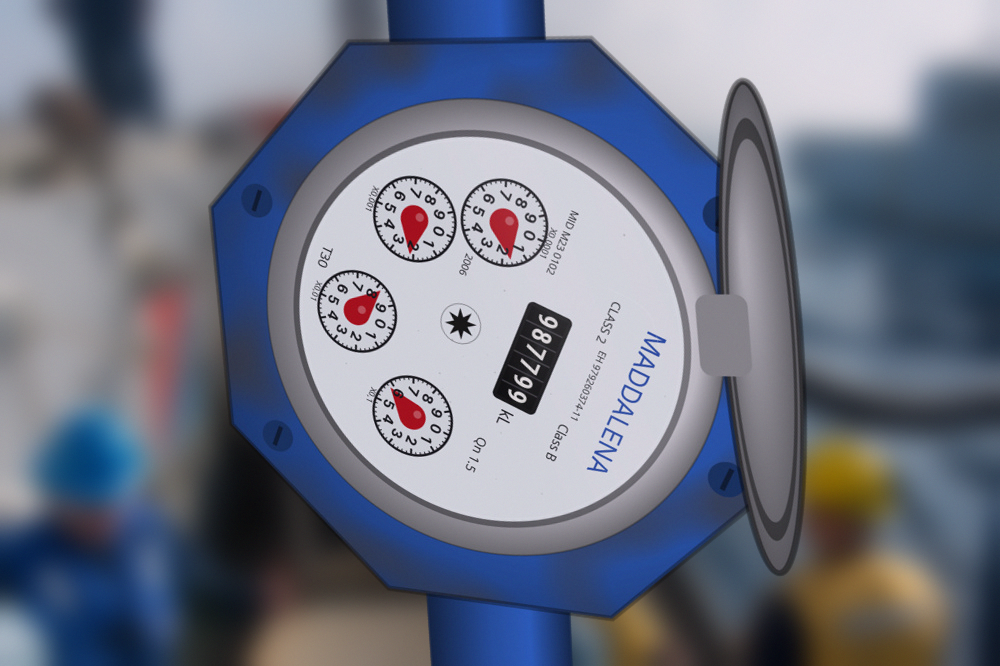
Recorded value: 987799.5821; kL
